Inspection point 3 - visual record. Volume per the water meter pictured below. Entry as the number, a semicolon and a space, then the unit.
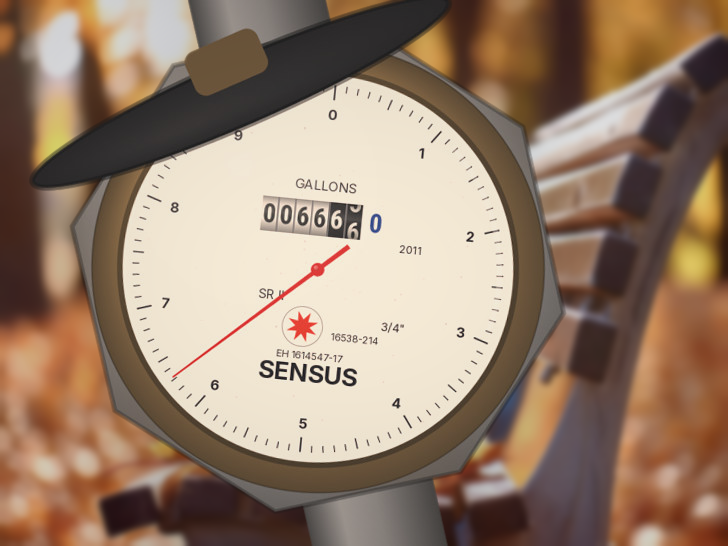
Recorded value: 66656.3; gal
